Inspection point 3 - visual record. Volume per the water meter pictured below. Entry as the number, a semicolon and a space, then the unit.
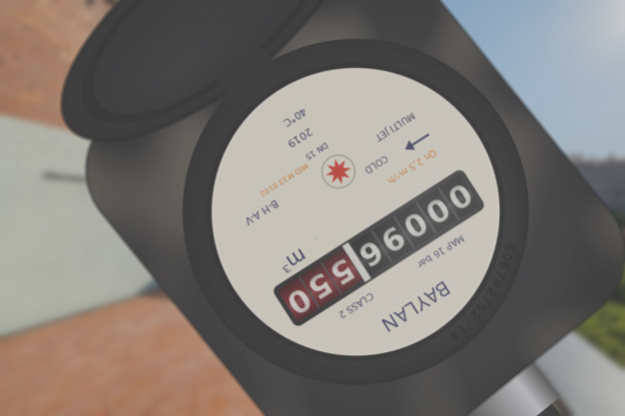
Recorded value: 96.550; m³
